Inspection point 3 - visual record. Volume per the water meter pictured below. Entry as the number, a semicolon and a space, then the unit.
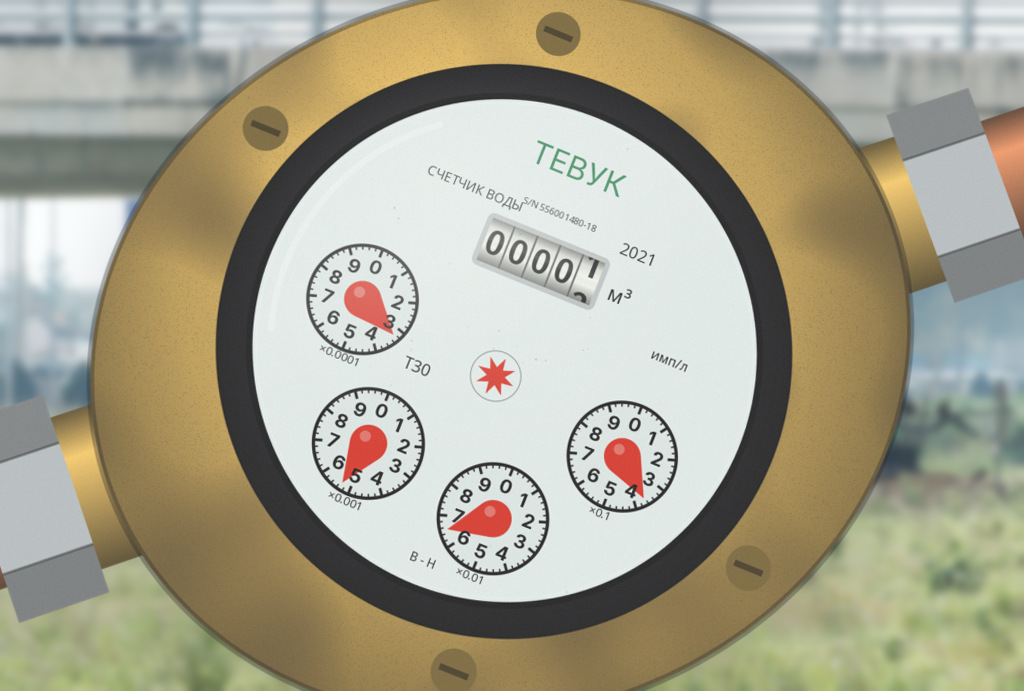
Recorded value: 1.3653; m³
